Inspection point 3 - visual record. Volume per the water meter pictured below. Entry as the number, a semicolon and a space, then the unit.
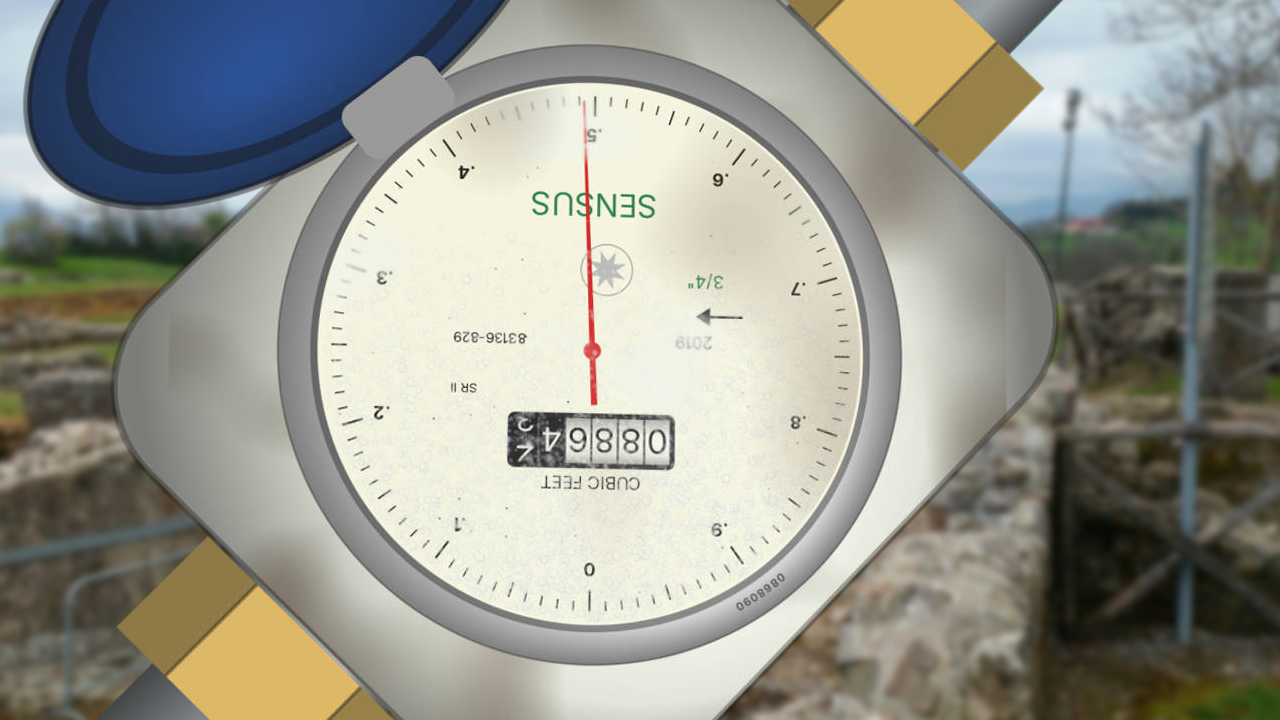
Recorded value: 88642.49; ft³
